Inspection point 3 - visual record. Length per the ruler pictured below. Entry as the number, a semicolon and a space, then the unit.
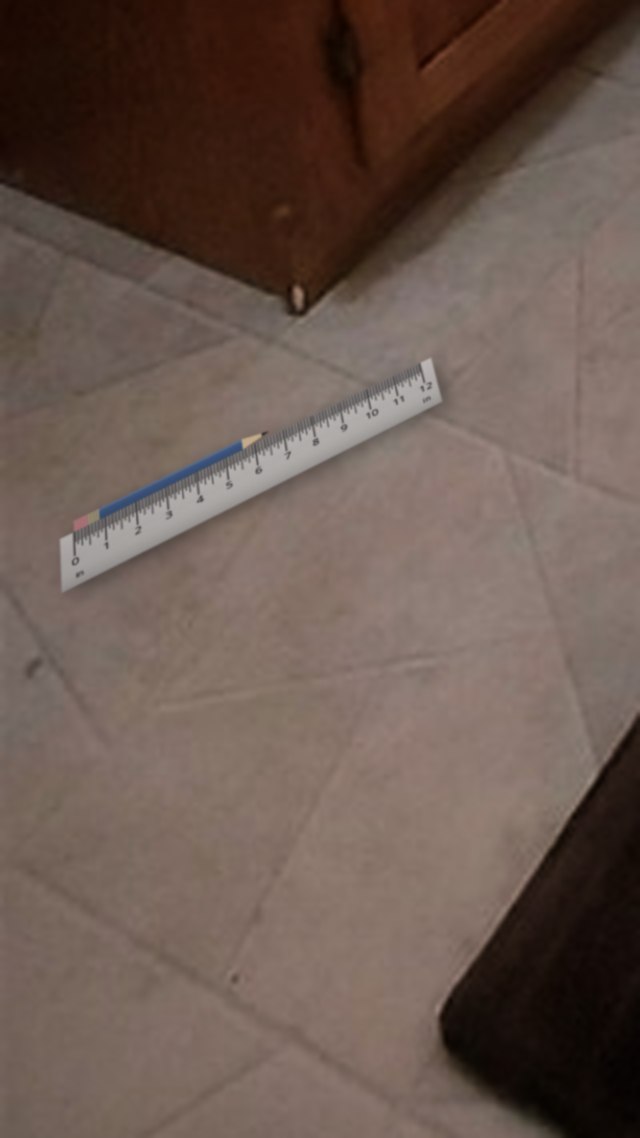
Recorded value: 6.5; in
